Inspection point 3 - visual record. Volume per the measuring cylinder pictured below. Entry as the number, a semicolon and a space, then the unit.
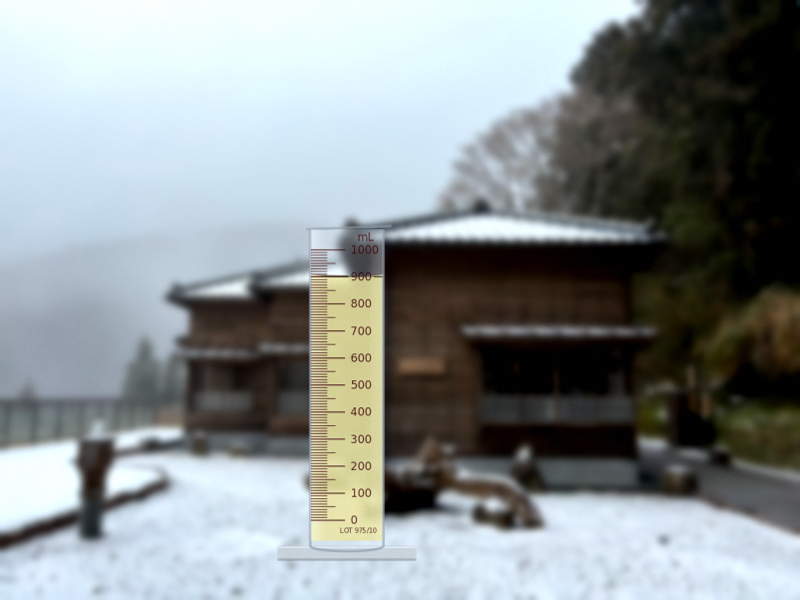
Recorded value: 900; mL
